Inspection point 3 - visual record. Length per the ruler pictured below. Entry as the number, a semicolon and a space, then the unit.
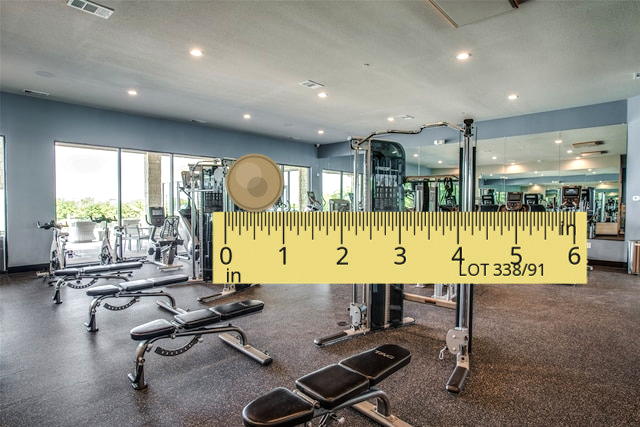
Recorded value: 1; in
